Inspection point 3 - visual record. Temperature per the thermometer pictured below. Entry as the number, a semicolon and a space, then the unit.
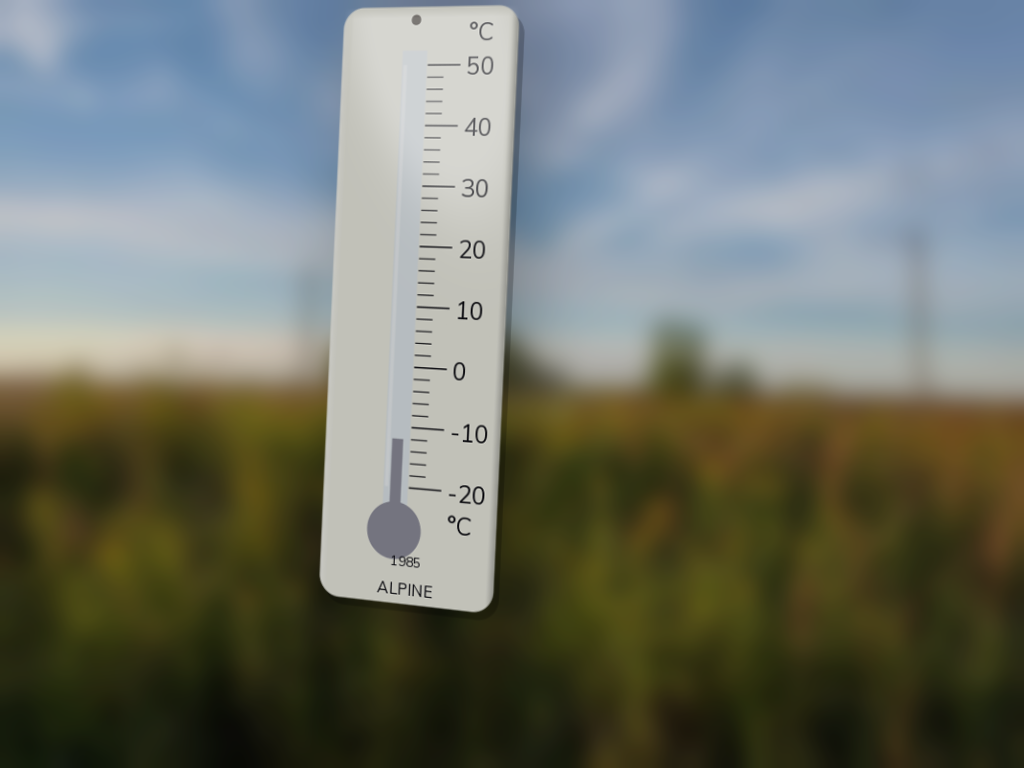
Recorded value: -12; °C
